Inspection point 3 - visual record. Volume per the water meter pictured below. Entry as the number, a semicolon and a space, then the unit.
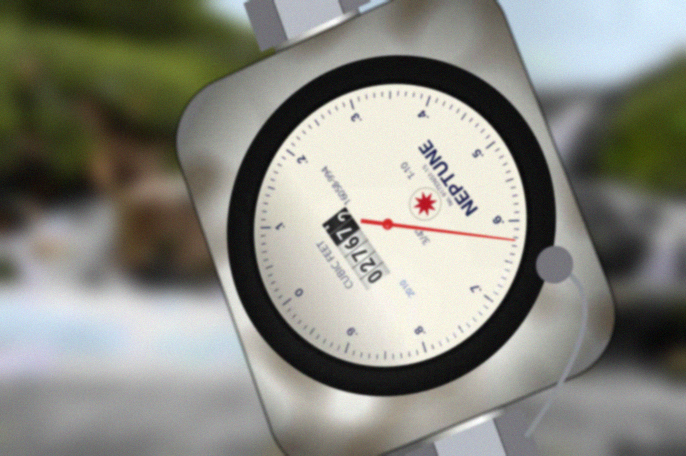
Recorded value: 27671.62; ft³
